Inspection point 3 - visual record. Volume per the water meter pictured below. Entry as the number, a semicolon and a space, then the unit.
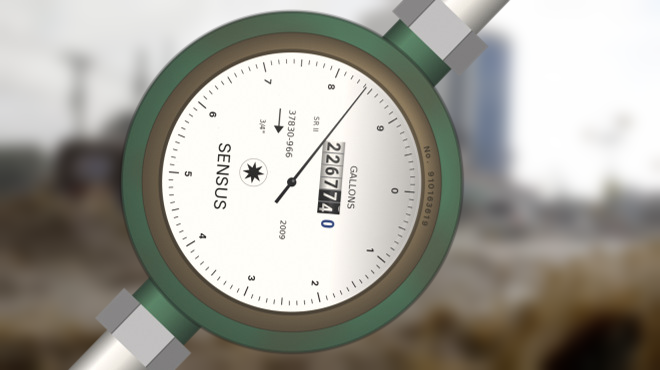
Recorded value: 2267738.4; gal
